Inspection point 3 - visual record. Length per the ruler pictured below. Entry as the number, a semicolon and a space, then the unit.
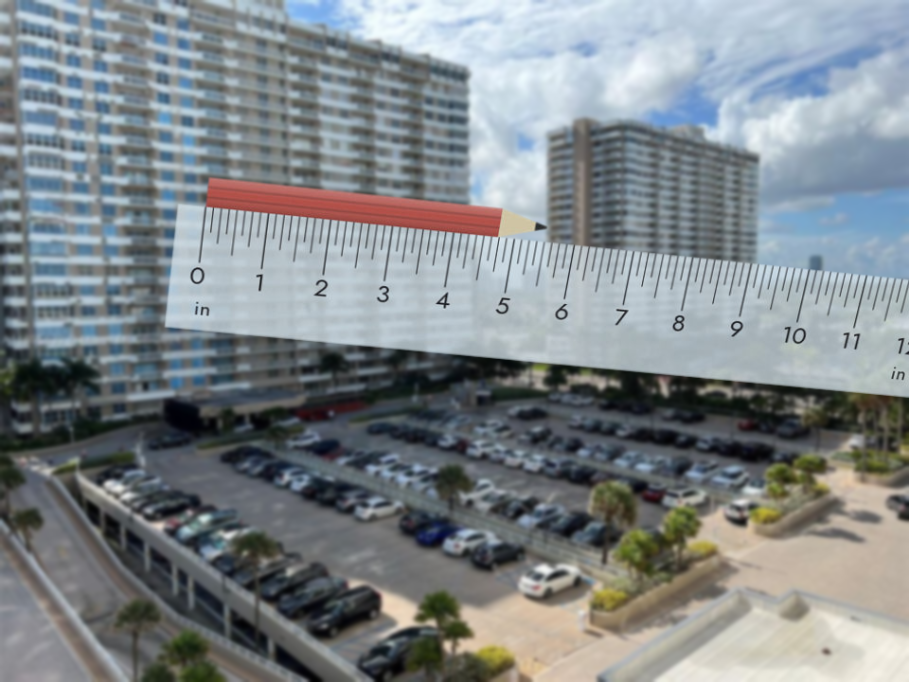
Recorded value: 5.5; in
